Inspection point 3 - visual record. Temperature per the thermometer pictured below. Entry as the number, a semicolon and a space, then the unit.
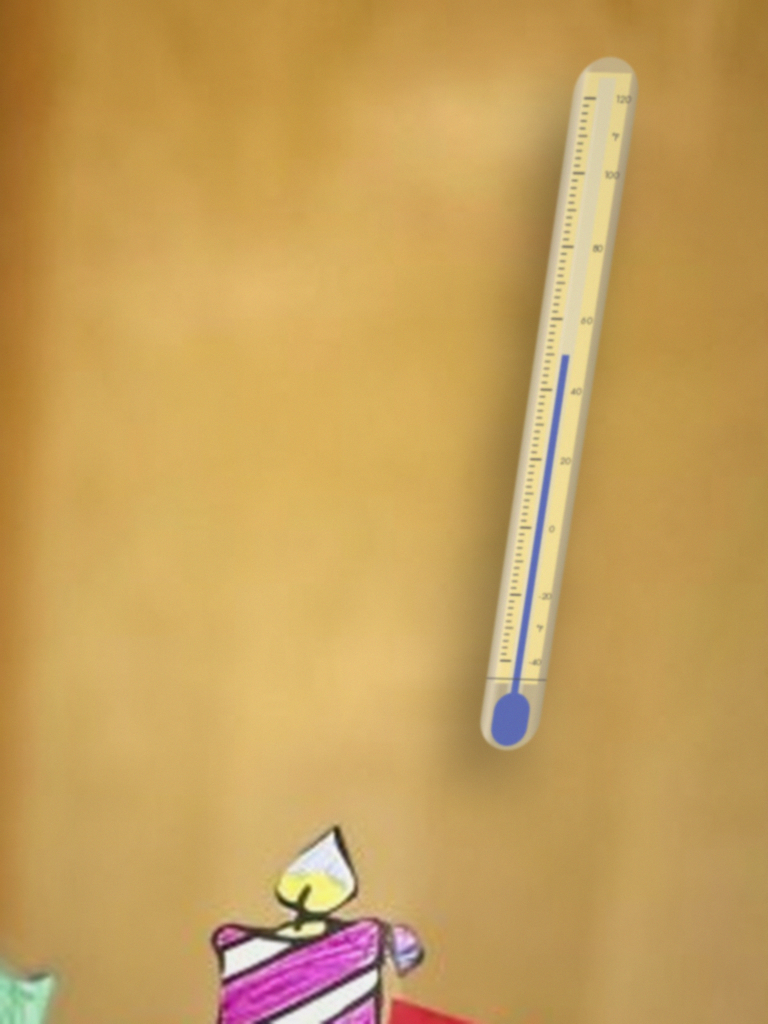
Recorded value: 50; °F
